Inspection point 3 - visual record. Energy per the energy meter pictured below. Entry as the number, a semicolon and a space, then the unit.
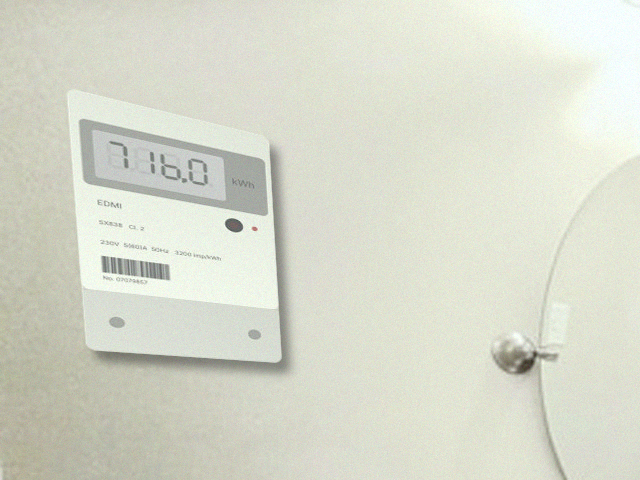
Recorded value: 716.0; kWh
